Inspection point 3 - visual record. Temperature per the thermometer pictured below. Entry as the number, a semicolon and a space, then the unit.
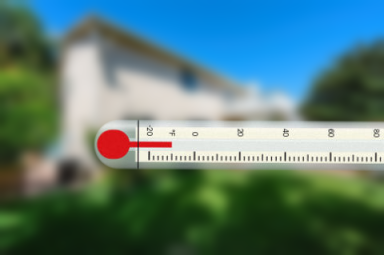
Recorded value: -10; °F
